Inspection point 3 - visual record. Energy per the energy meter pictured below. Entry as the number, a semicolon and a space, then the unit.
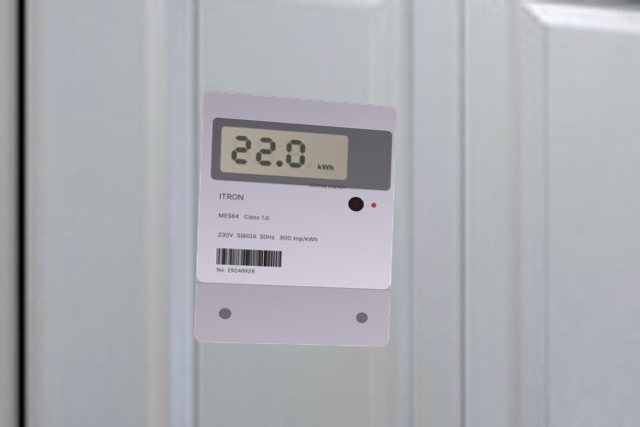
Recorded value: 22.0; kWh
